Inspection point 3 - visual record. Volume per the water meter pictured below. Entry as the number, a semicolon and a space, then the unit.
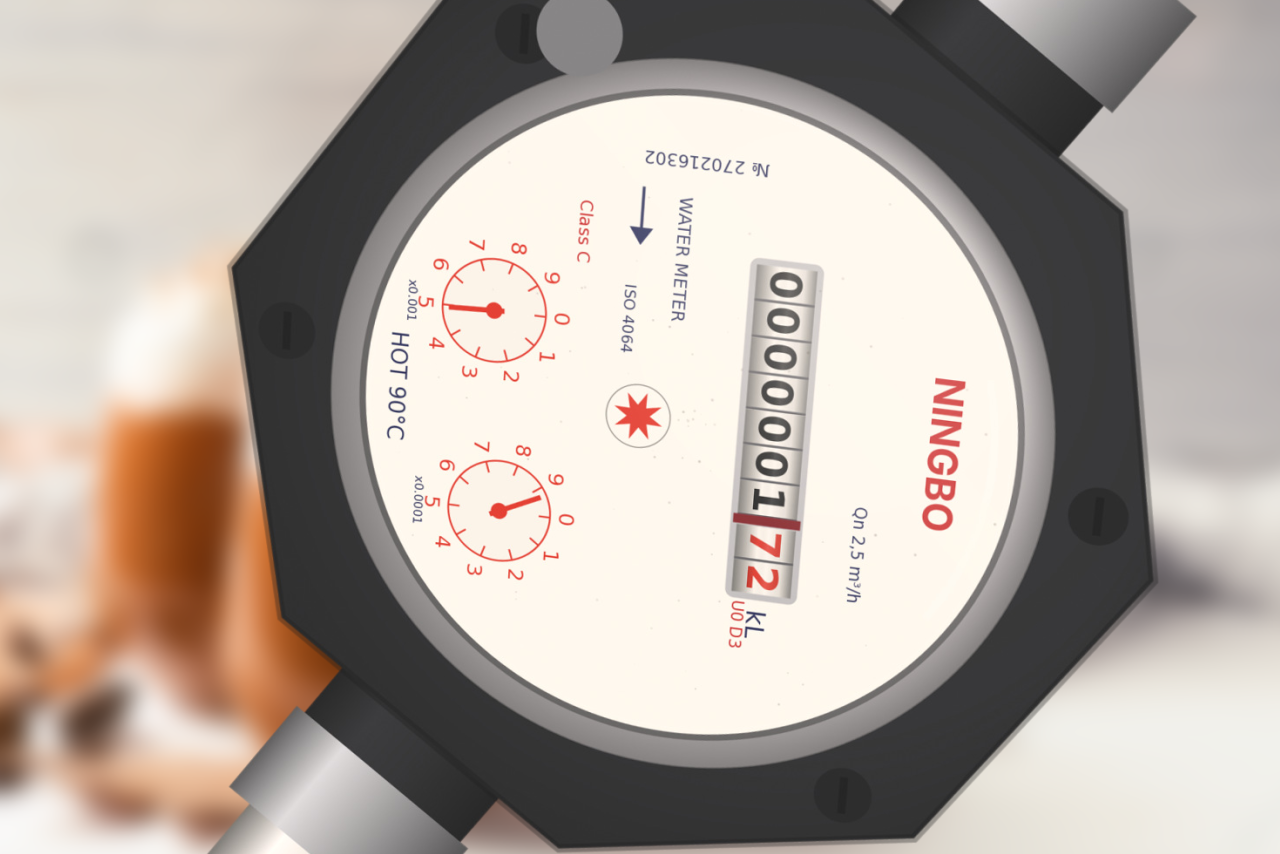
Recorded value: 1.7249; kL
